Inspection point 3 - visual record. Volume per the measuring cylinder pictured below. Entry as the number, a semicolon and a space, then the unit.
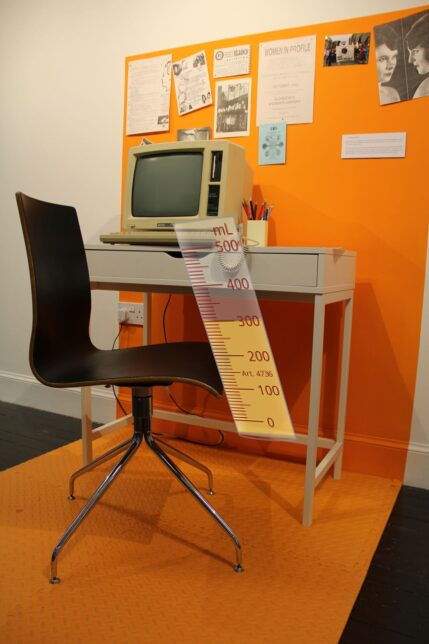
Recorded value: 300; mL
